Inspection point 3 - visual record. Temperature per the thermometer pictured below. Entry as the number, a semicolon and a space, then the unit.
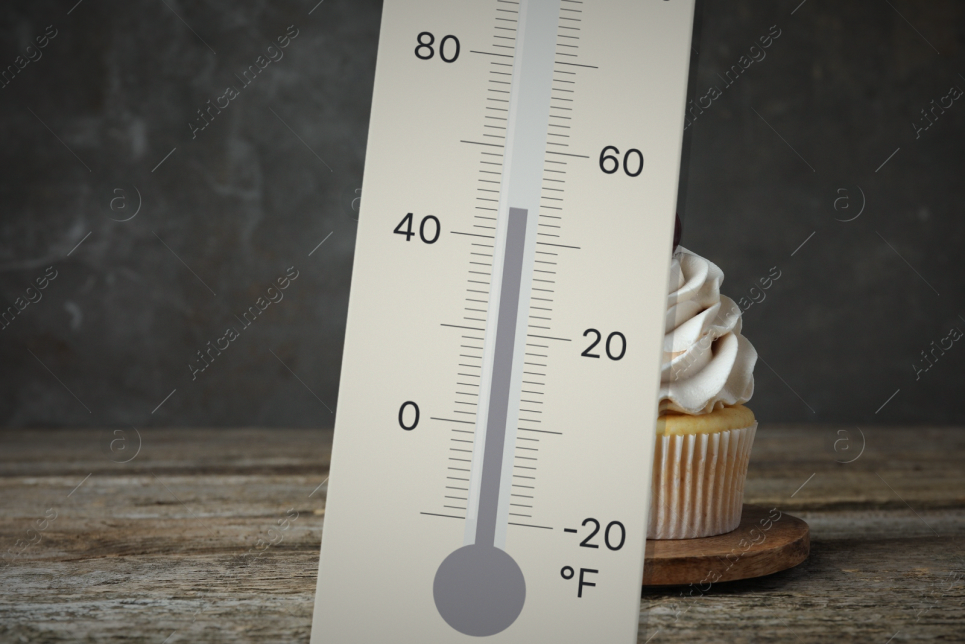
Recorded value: 47; °F
